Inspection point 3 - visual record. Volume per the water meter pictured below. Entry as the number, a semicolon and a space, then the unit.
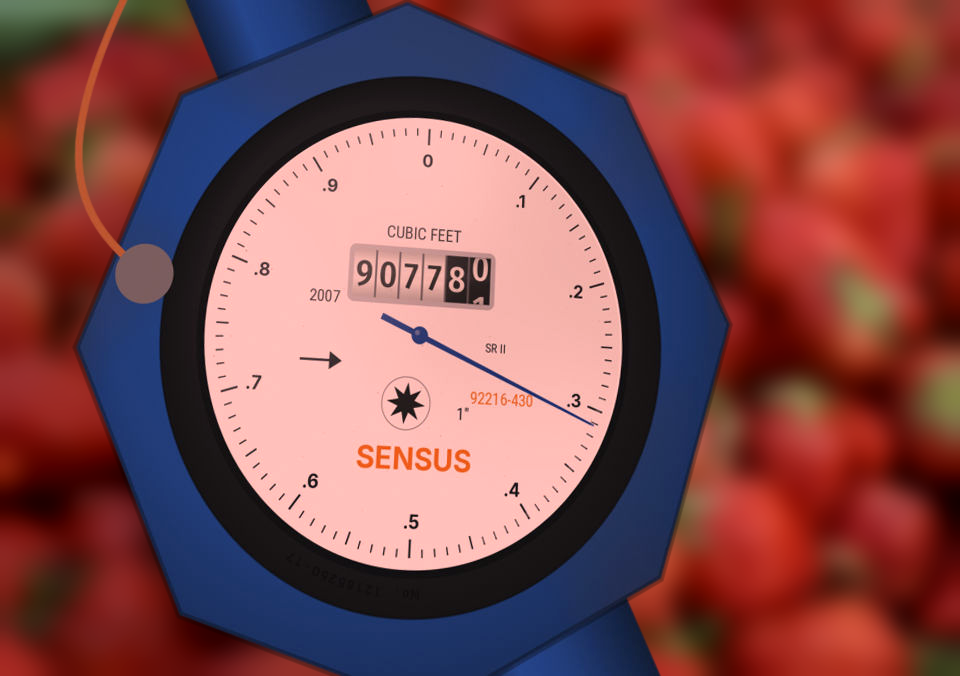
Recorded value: 907780.31; ft³
